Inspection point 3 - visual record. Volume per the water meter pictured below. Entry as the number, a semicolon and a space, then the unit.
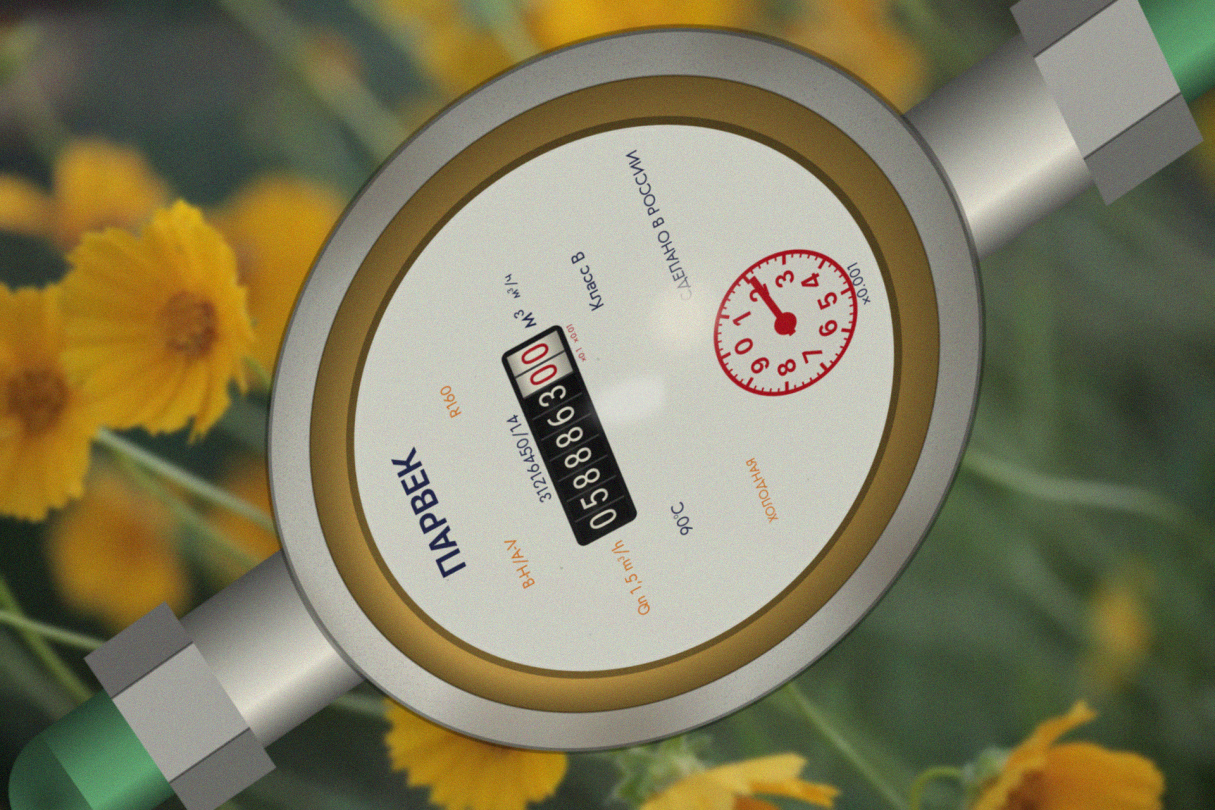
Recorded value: 588863.002; m³
